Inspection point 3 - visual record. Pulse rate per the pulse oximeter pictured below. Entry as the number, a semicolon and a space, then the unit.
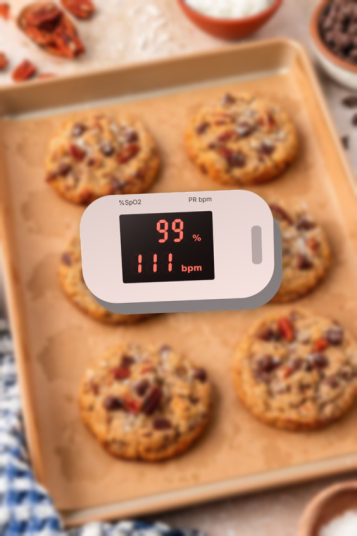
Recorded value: 111; bpm
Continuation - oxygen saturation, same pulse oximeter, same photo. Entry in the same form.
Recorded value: 99; %
